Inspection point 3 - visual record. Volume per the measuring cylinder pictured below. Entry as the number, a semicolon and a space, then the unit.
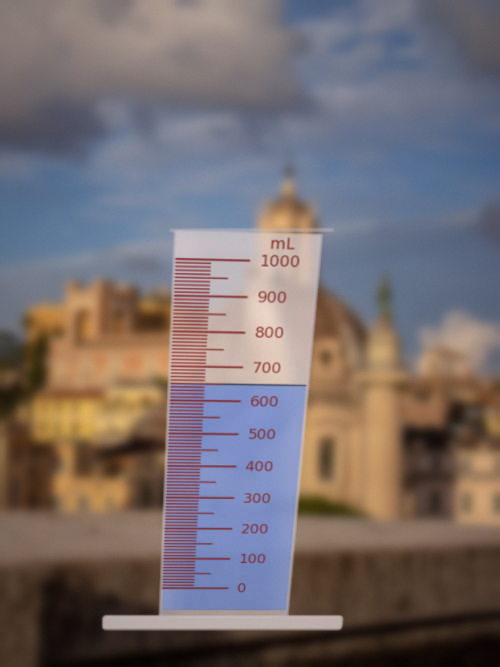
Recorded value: 650; mL
